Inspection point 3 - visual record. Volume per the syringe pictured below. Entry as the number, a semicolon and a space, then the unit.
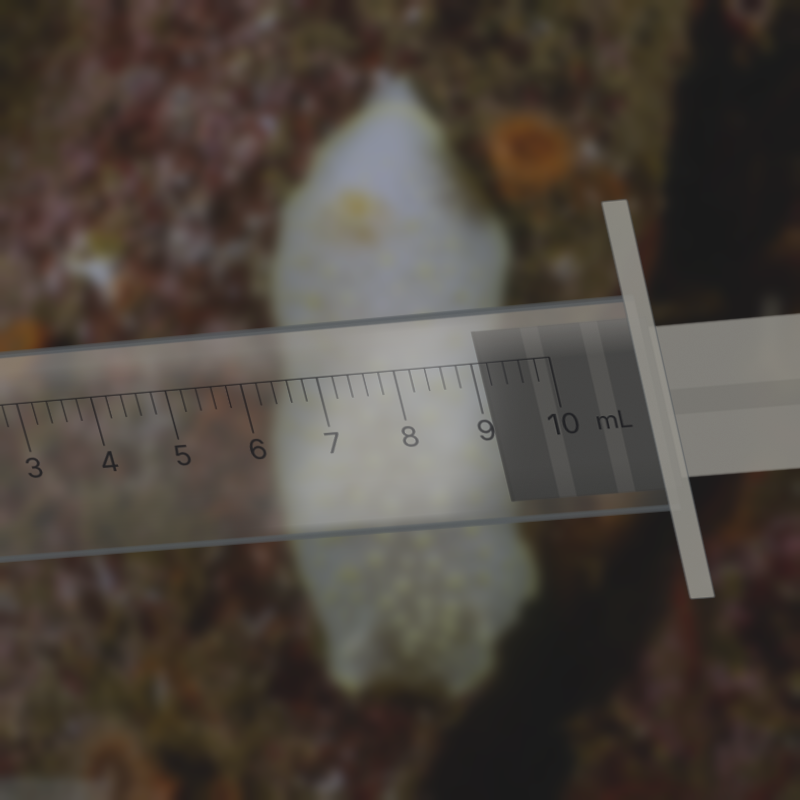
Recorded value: 9.1; mL
